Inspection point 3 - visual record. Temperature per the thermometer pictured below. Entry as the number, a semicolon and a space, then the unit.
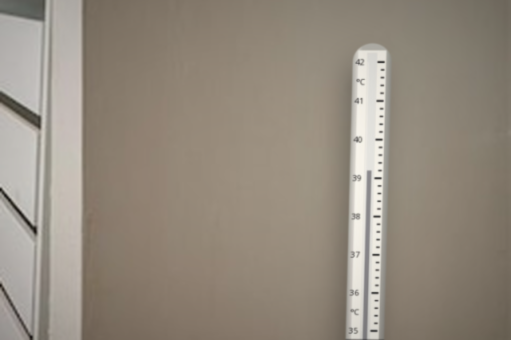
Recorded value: 39.2; °C
